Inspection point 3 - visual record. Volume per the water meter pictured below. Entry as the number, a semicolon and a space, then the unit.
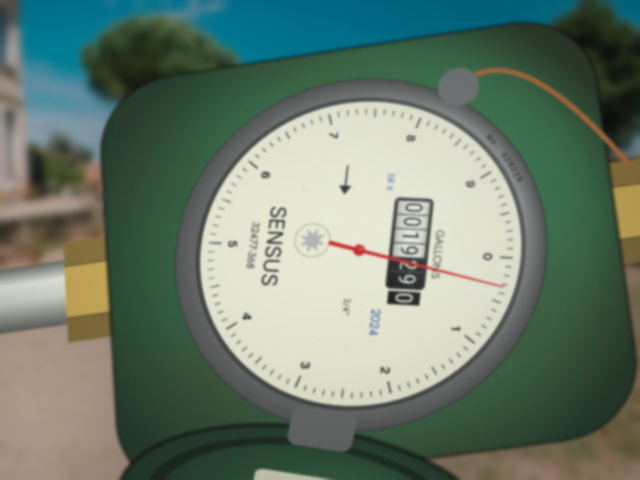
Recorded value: 19290.3; gal
